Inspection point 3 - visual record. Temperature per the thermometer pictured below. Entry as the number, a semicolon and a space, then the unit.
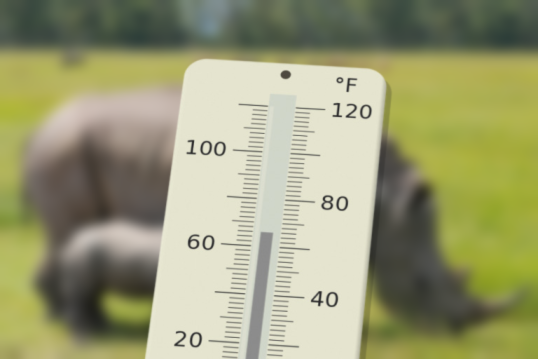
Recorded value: 66; °F
